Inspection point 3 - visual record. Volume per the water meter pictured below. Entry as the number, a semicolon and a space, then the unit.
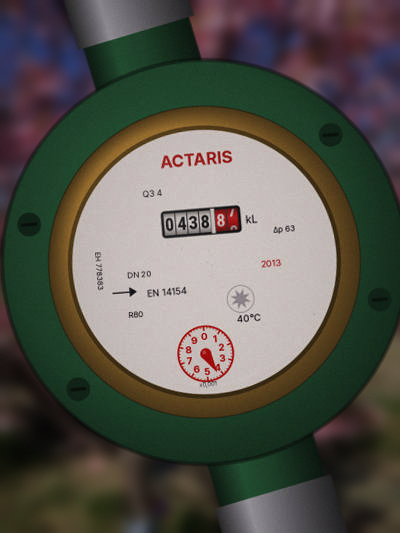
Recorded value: 438.874; kL
